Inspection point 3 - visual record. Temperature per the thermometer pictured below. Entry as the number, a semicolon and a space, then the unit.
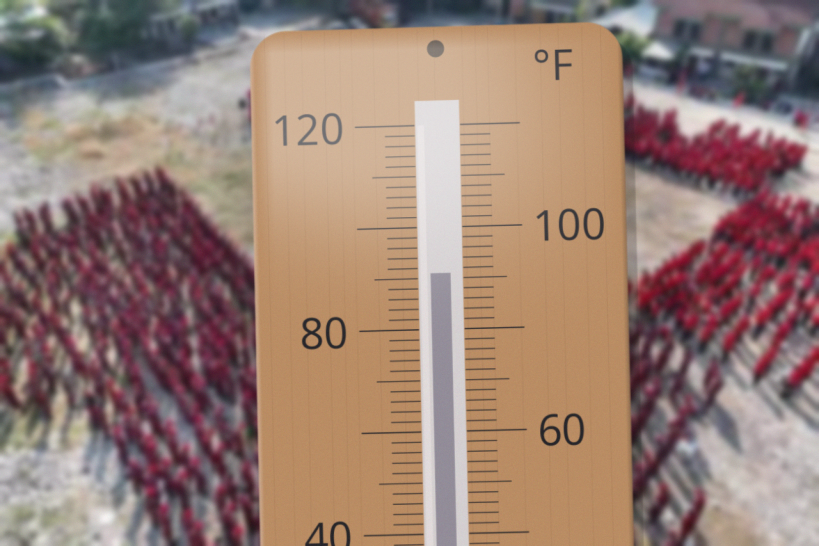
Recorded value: 91; °F
